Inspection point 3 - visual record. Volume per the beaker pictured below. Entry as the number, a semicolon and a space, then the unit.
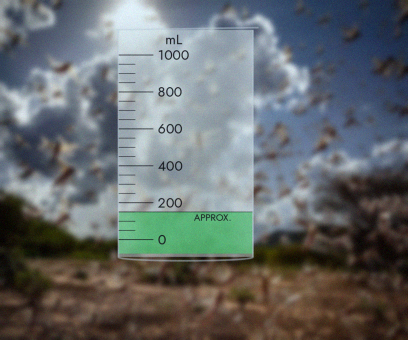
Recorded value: 150; mL
